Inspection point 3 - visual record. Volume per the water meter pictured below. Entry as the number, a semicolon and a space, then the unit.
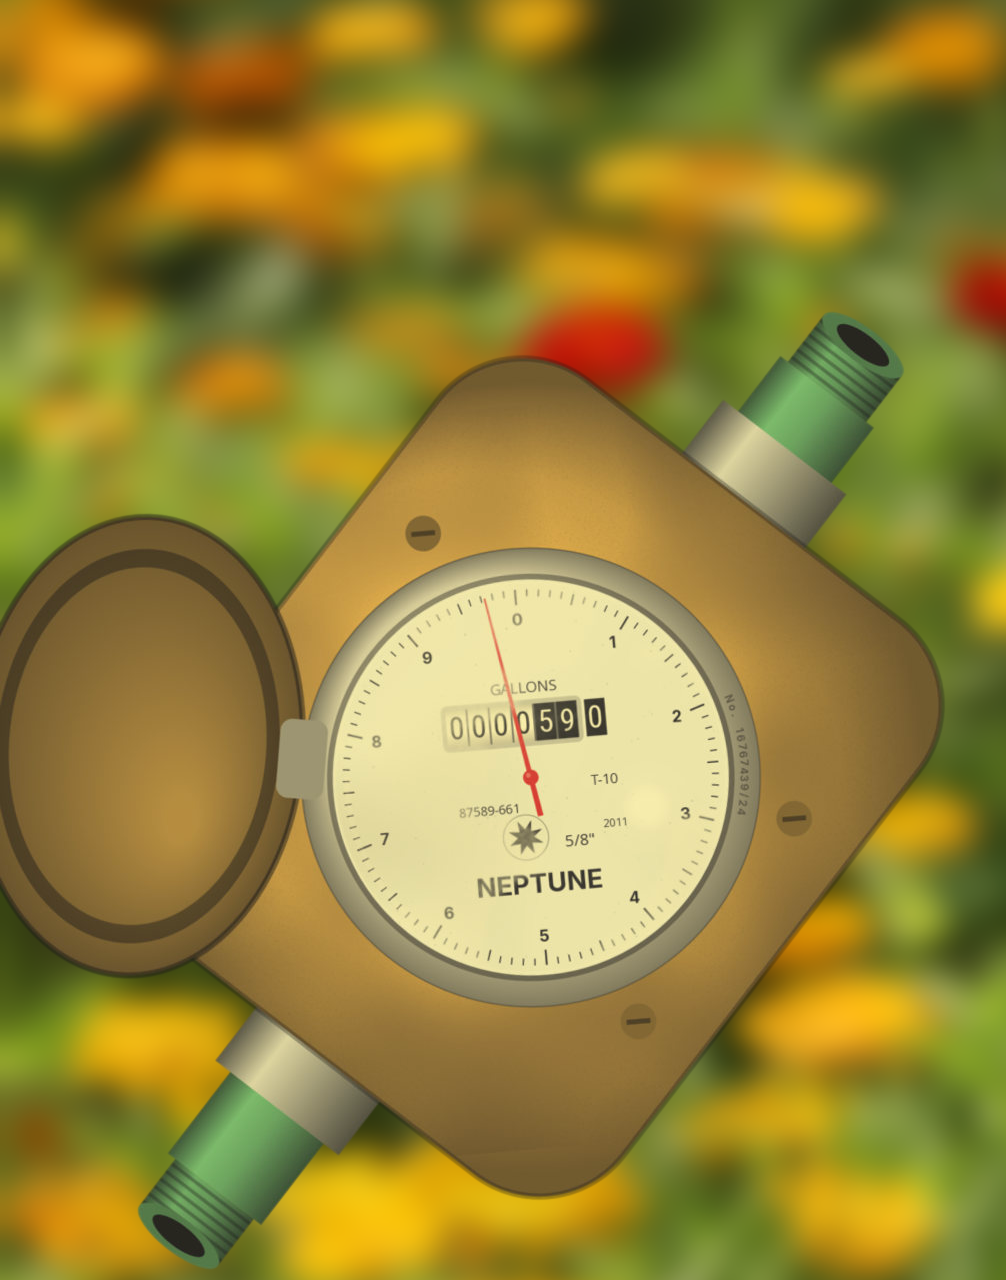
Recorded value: 589.7; gal
